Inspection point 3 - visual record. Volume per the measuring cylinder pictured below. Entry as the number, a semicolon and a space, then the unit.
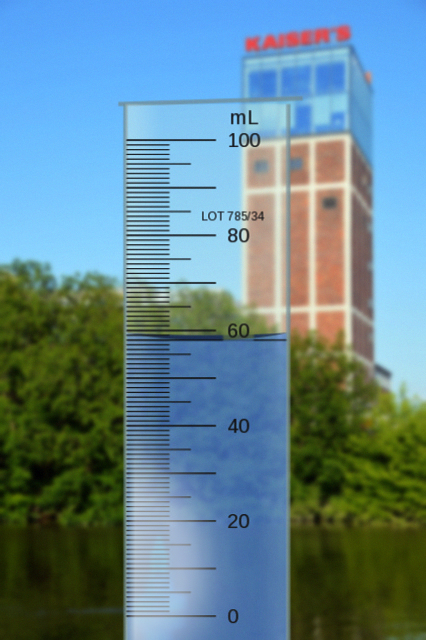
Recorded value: 58; mL
